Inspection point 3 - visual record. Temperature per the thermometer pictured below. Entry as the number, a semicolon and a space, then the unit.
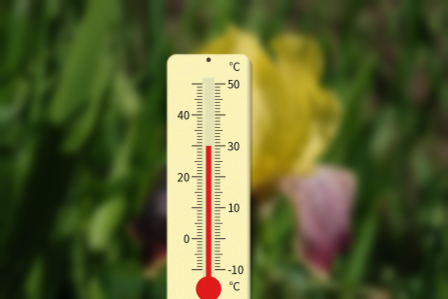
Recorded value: 30; °C
